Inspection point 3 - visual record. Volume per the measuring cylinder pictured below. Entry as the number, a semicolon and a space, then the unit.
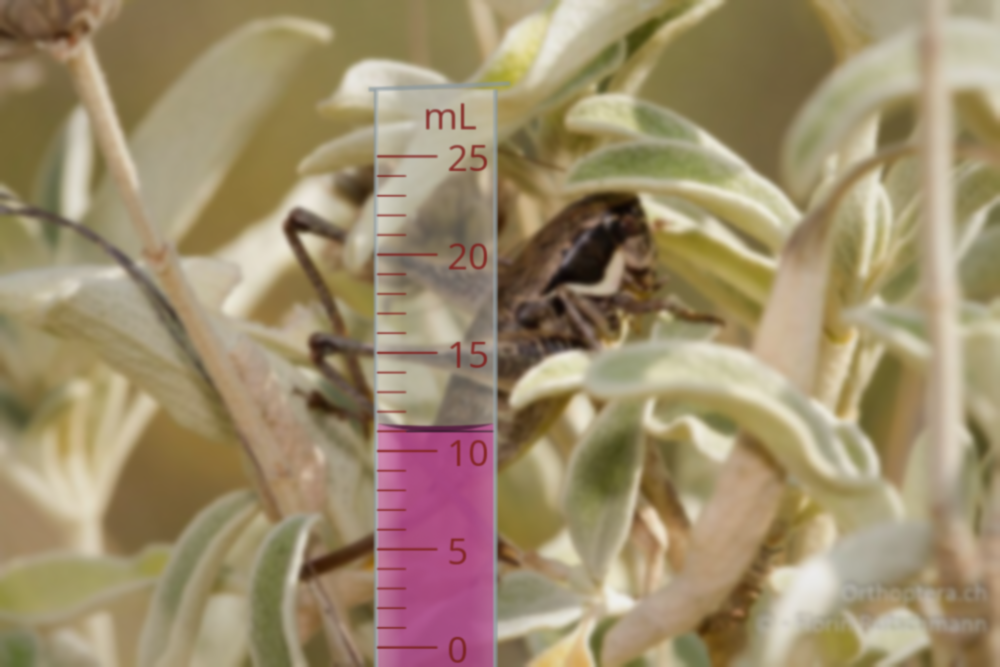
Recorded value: 11; mL
